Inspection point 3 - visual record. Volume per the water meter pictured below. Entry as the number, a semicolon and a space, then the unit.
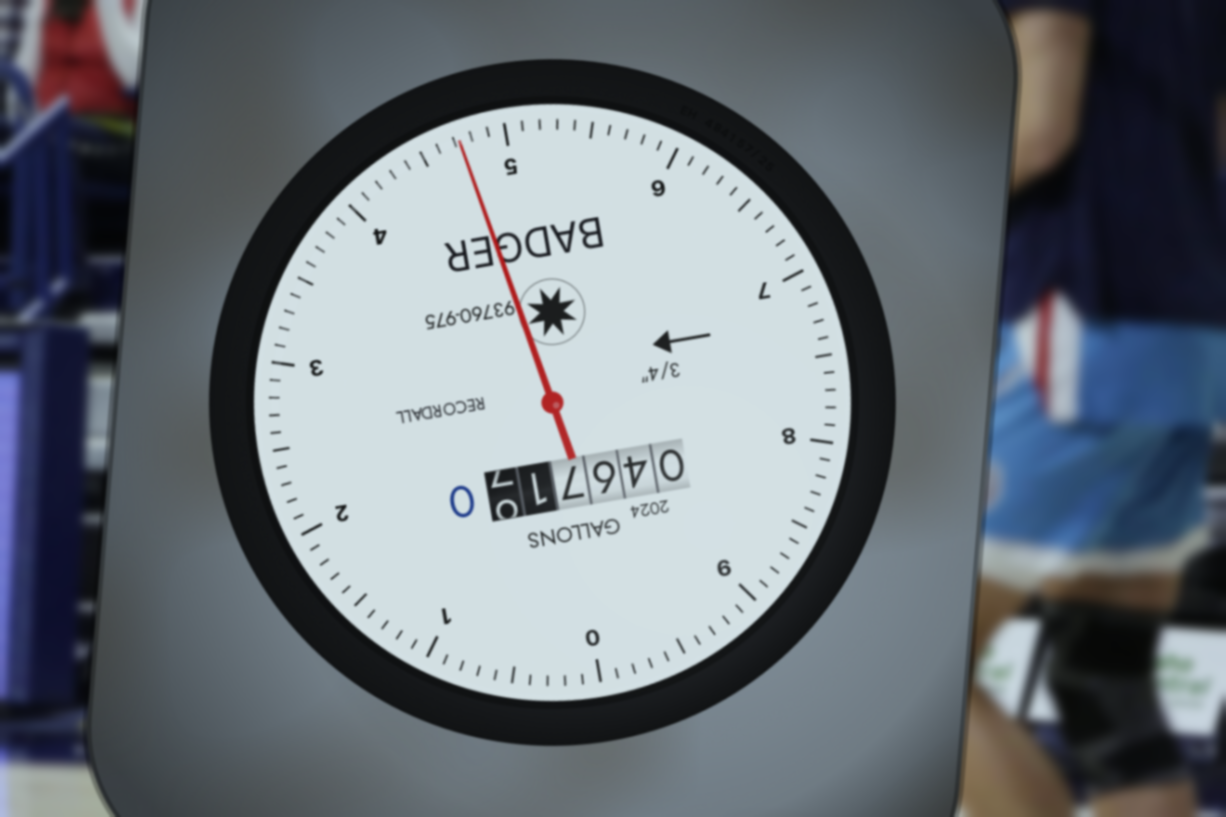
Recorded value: 467164.7; gal
